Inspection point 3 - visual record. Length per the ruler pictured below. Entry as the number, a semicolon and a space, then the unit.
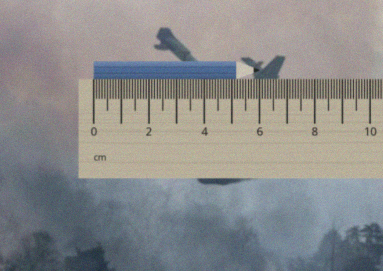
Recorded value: 6; cm
